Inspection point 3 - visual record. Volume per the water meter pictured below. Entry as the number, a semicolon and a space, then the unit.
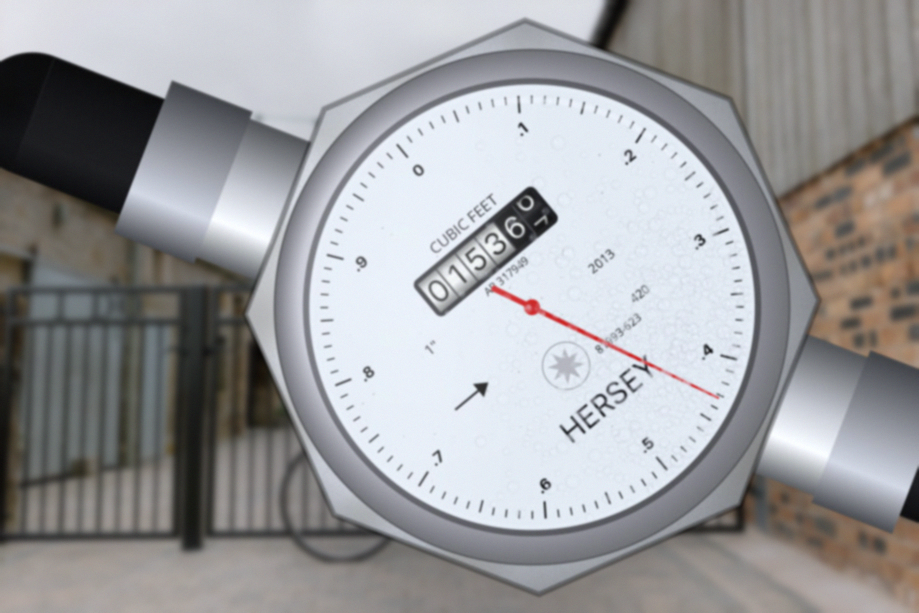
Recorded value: 15366.43; ft³
